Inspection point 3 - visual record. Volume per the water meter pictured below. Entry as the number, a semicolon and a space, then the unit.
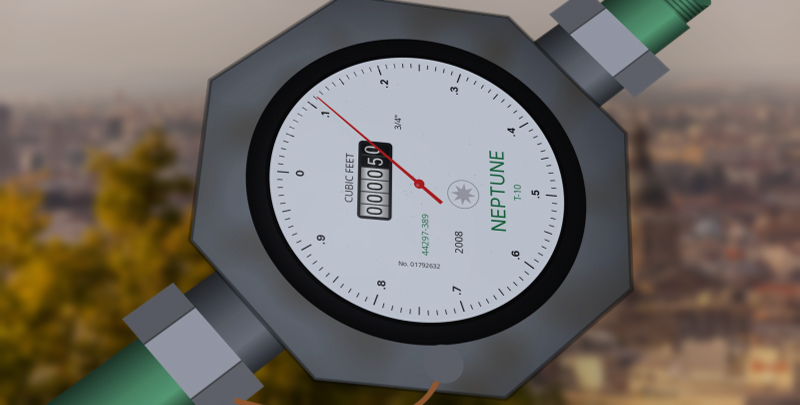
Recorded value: 50.11; ft³
